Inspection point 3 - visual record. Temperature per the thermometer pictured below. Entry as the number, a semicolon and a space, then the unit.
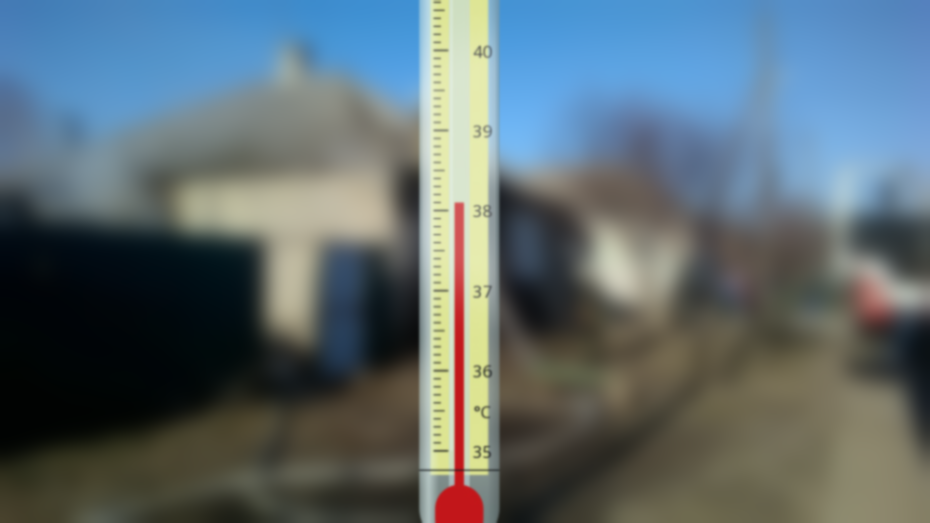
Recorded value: 38.1; °C
